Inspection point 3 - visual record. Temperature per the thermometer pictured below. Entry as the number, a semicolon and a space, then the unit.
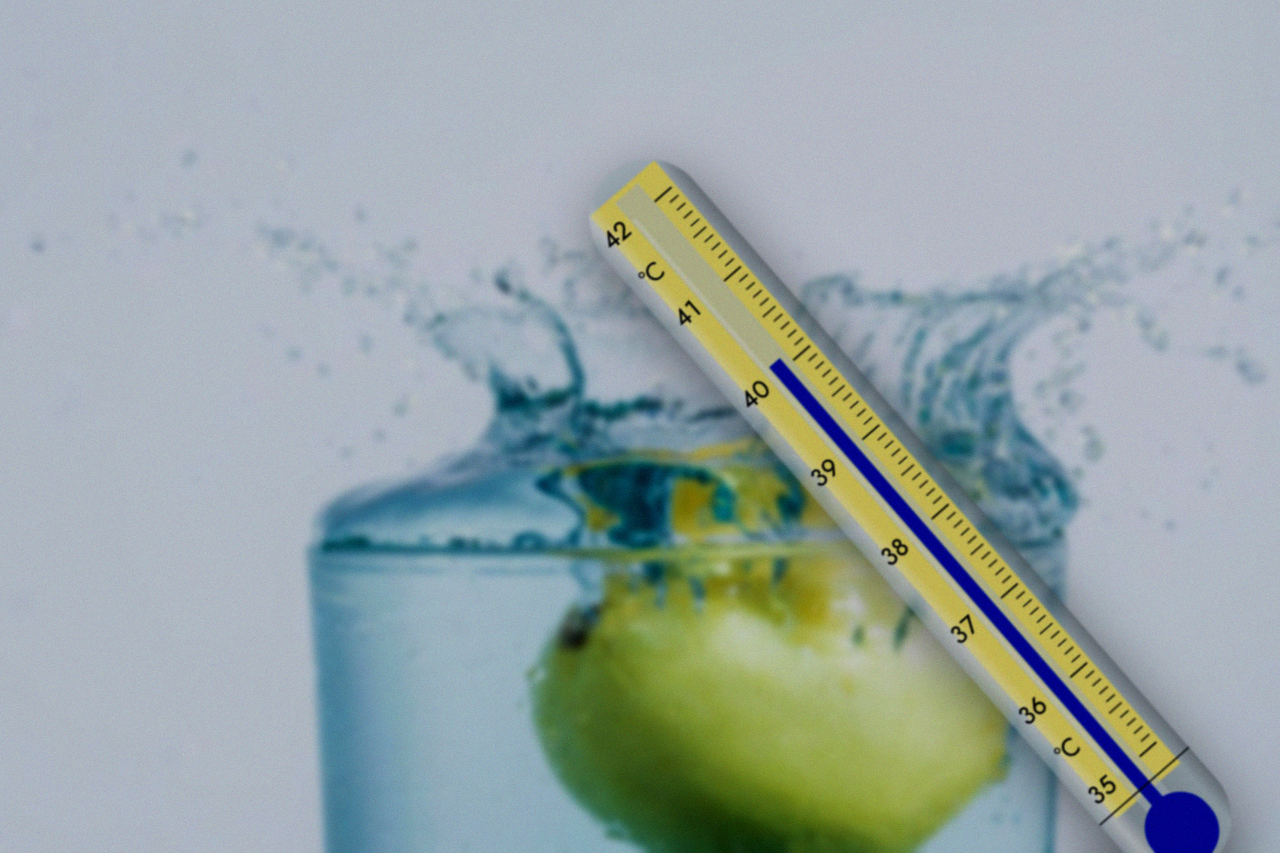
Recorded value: 40.1; °C
